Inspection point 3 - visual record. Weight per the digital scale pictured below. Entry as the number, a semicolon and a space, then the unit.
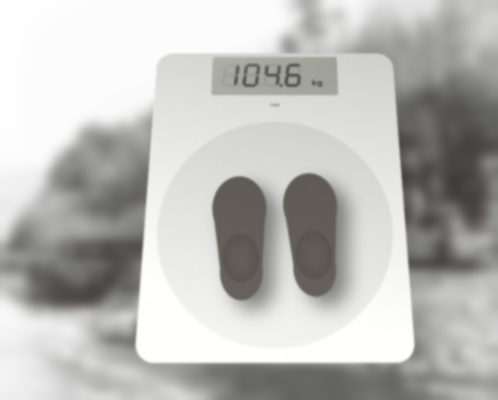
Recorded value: 104.6; kg
